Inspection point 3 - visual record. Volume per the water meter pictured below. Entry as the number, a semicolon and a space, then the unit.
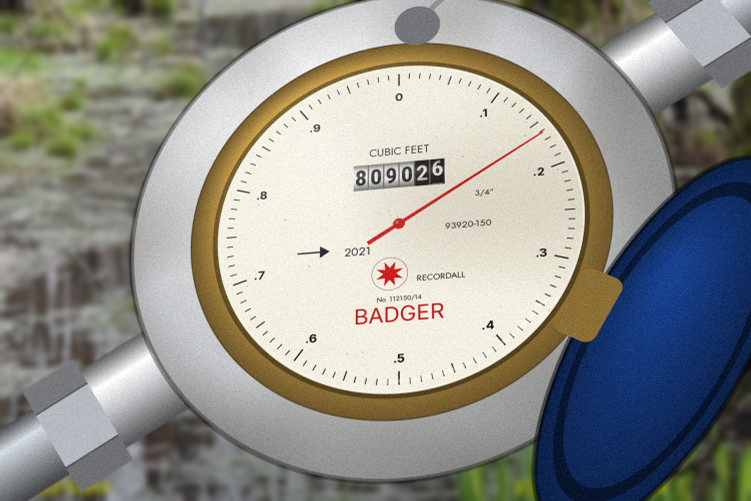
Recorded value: 809026.16; ft³
